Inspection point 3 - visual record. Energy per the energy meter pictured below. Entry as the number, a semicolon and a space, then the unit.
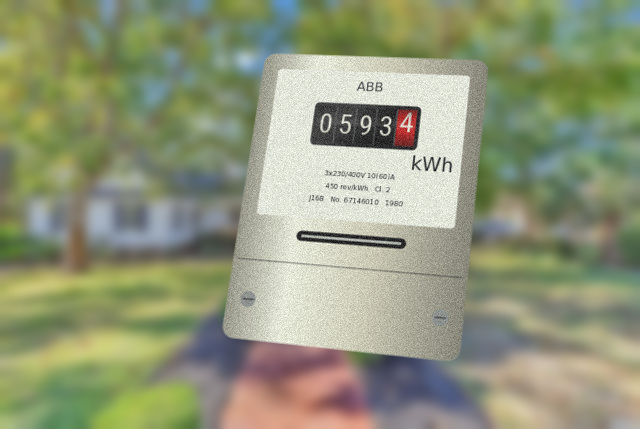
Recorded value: 593.4; kWh
